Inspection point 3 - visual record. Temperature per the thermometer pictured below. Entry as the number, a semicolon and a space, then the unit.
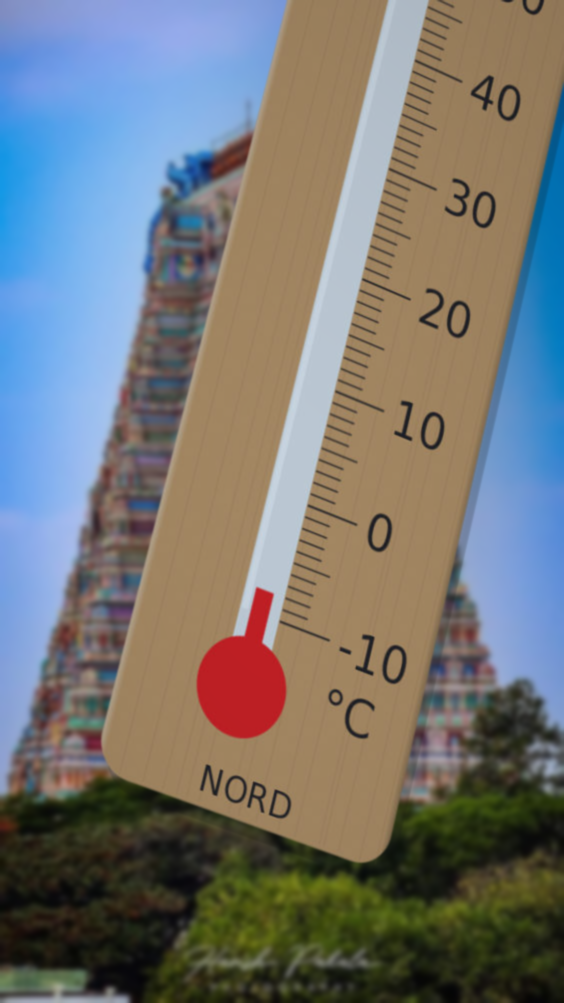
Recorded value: -8; °C
